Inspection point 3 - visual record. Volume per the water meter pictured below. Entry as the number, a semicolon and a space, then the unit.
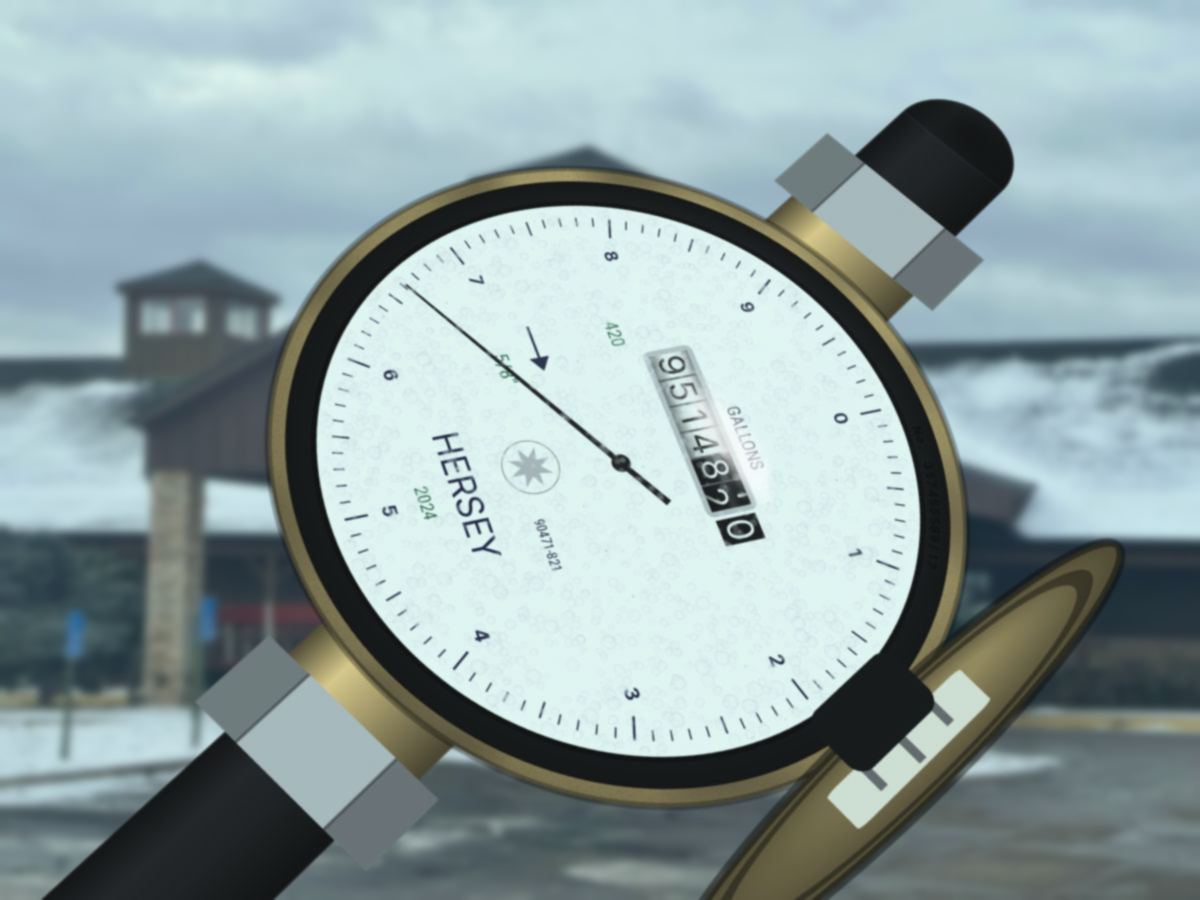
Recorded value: 9514816.6; gal
